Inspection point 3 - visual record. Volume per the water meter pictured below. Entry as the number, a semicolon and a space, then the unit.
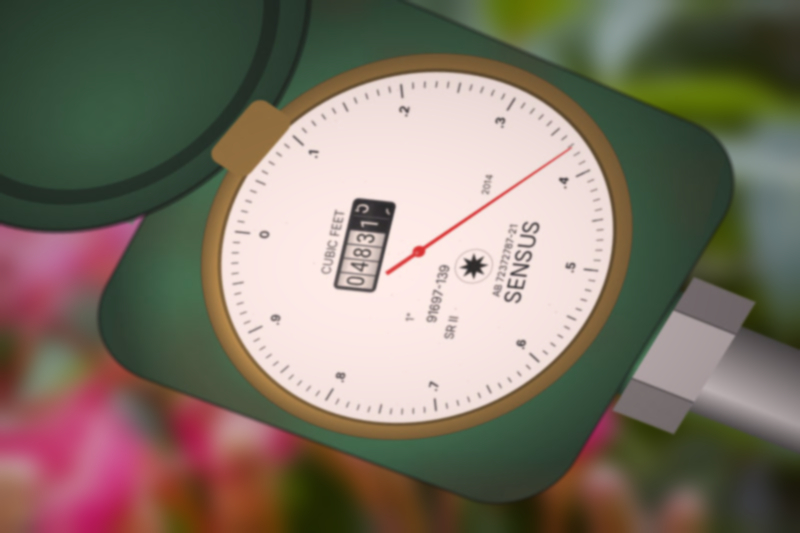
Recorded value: 48315.37; ft³
